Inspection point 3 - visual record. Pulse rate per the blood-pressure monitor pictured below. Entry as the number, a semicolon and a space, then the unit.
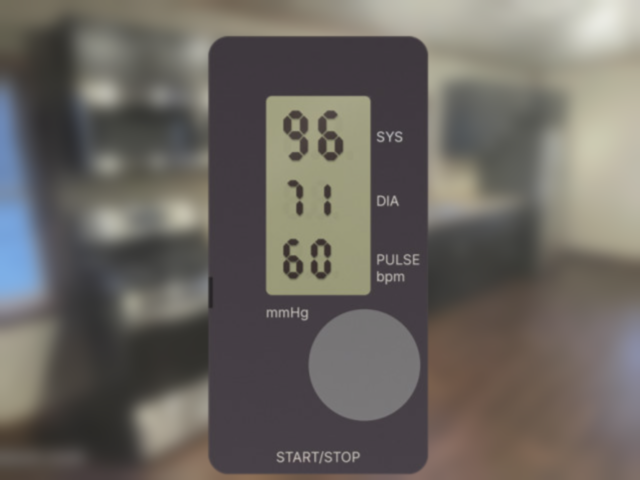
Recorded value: 60; bpm
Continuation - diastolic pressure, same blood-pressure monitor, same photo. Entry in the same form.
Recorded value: 71; mmHg
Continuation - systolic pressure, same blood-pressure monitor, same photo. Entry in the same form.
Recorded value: 96; mmHg
